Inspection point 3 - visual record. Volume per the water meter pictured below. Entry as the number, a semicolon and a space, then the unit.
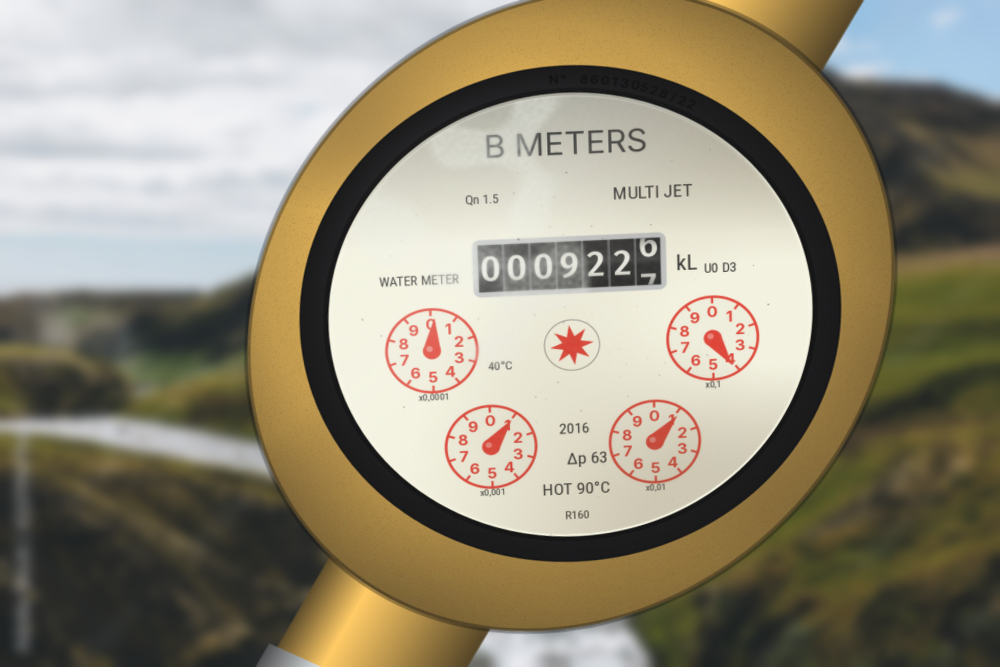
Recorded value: 9226.4110; kL
